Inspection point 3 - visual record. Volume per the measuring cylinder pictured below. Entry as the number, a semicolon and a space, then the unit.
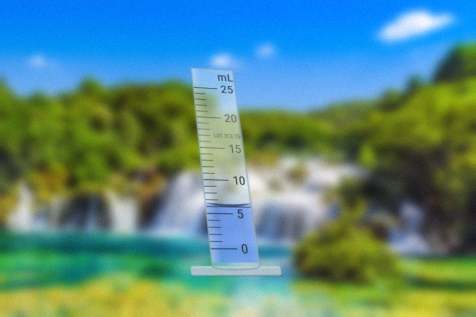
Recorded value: 6; mL
